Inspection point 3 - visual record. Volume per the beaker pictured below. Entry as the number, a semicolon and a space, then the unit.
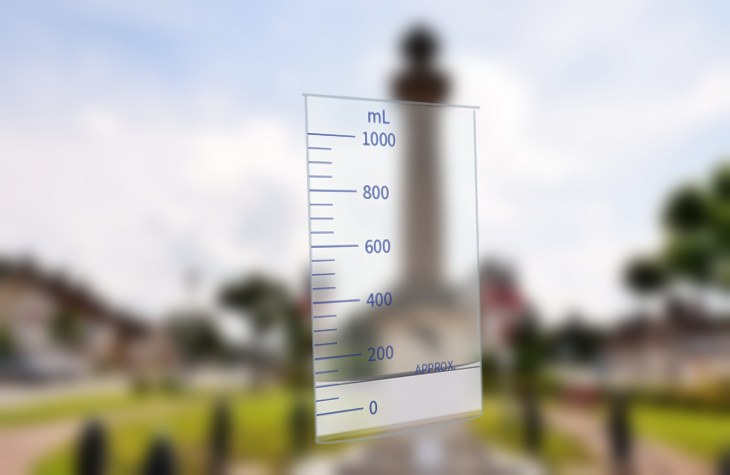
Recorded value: 100; mL
